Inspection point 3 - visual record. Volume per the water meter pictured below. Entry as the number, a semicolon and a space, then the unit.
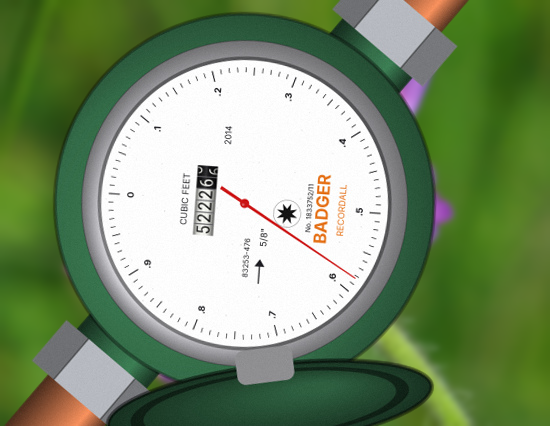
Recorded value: 522265.58; ft³
